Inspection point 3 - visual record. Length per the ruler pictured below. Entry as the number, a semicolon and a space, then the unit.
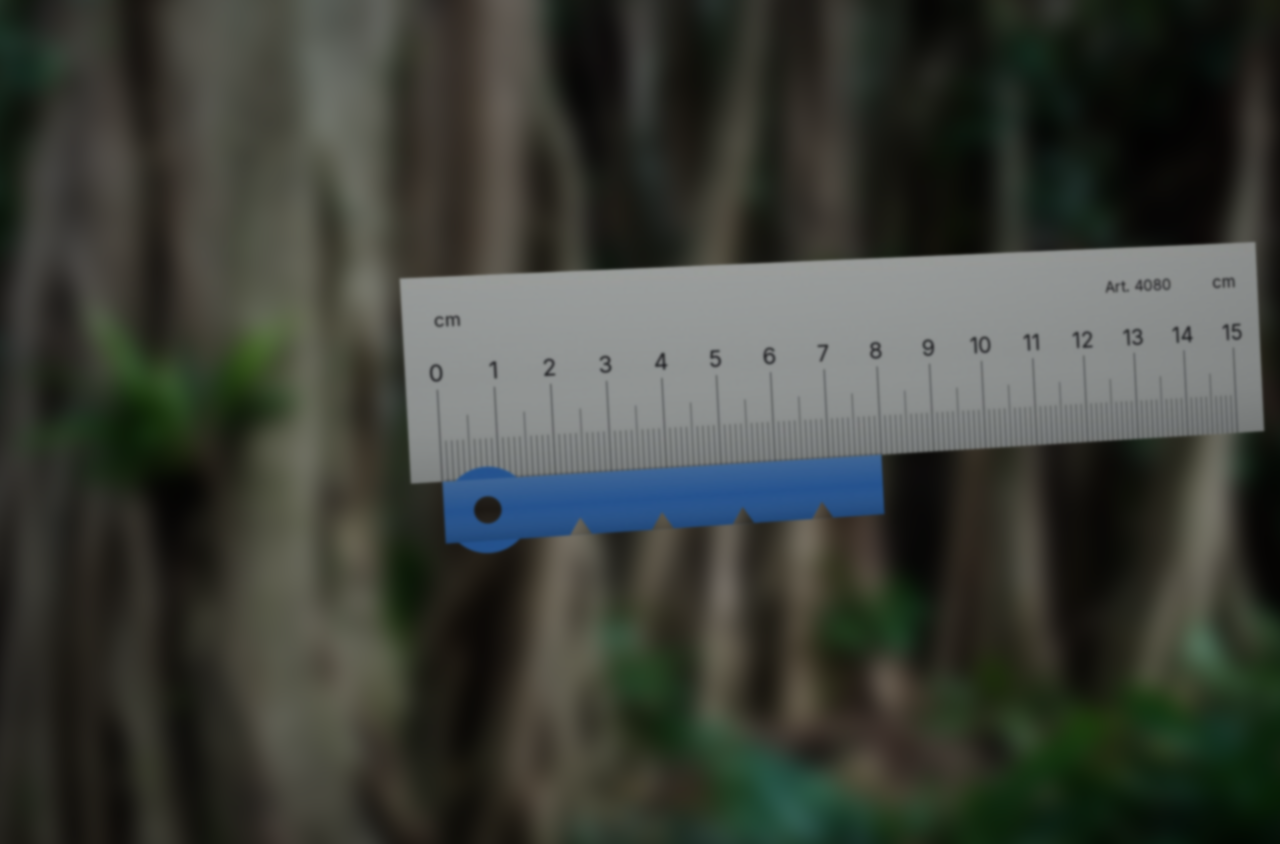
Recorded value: 8; cm
